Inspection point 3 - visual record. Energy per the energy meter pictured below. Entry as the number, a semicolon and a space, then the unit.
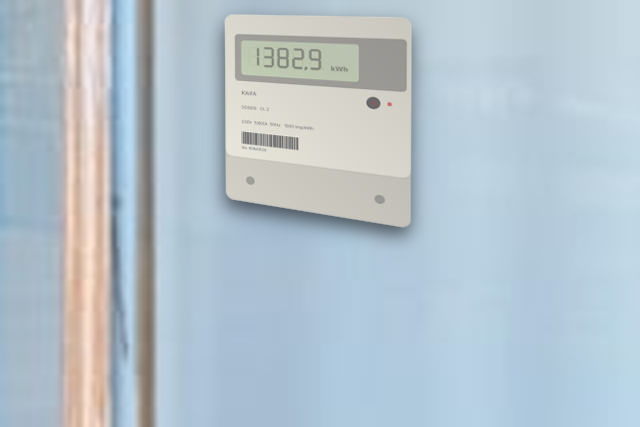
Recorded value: 1382.9; kWh
